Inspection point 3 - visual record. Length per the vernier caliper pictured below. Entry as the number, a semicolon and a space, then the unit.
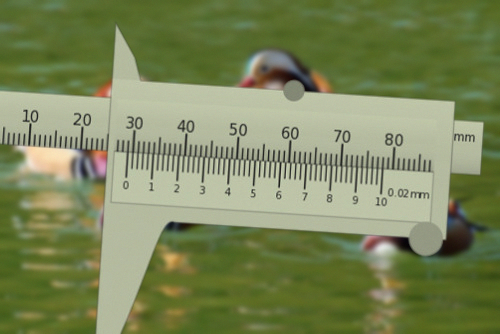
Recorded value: 29.0; mm
